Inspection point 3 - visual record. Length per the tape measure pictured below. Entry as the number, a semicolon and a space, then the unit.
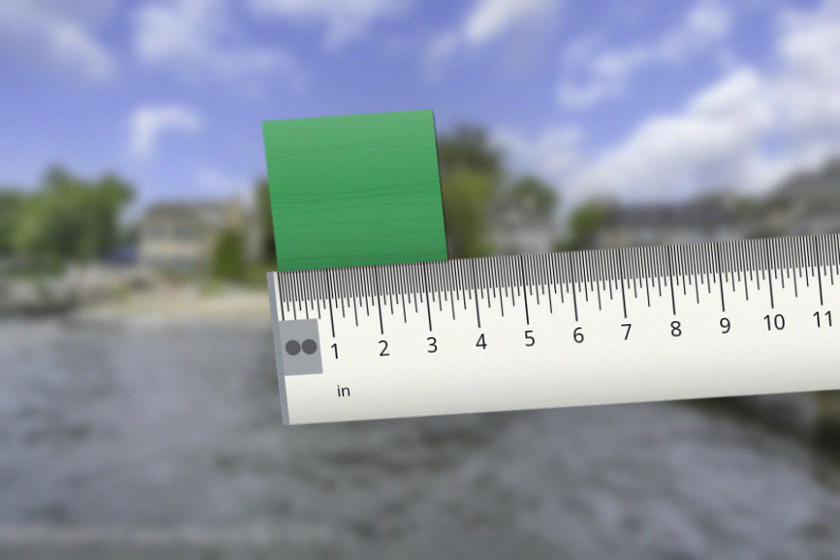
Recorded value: 3.5; in
